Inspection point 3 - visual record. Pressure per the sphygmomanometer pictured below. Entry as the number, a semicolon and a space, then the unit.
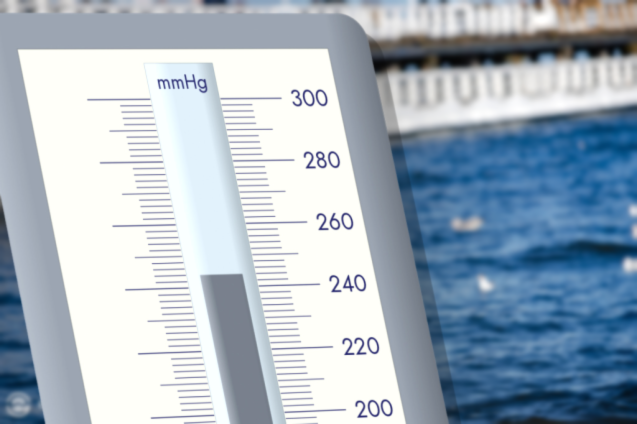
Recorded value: 244; mmHg
